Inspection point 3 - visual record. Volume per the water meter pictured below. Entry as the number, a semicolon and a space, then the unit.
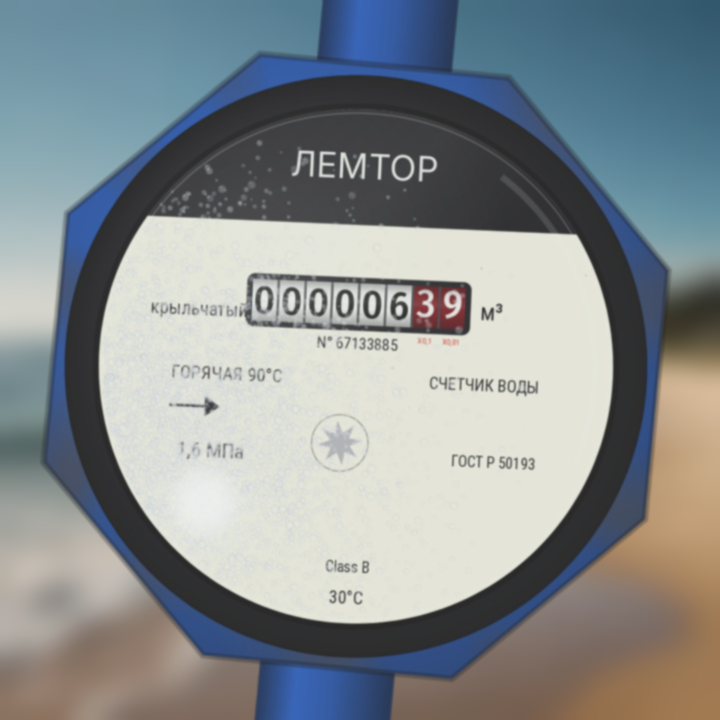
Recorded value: 6.39; m³
